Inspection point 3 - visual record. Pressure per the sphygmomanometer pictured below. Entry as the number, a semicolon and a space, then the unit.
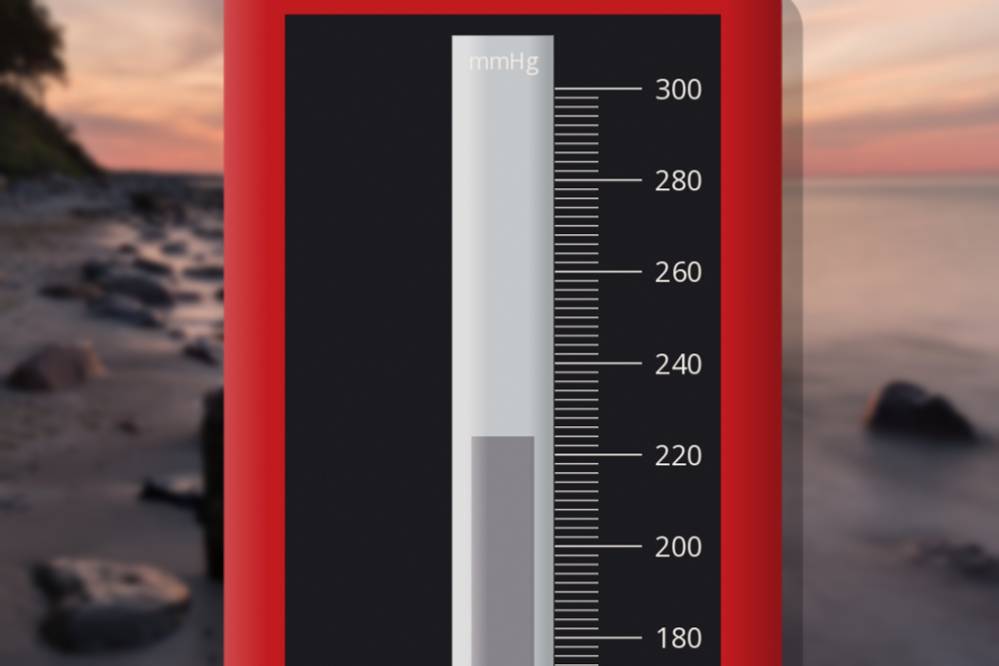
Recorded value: 224; mmHg
